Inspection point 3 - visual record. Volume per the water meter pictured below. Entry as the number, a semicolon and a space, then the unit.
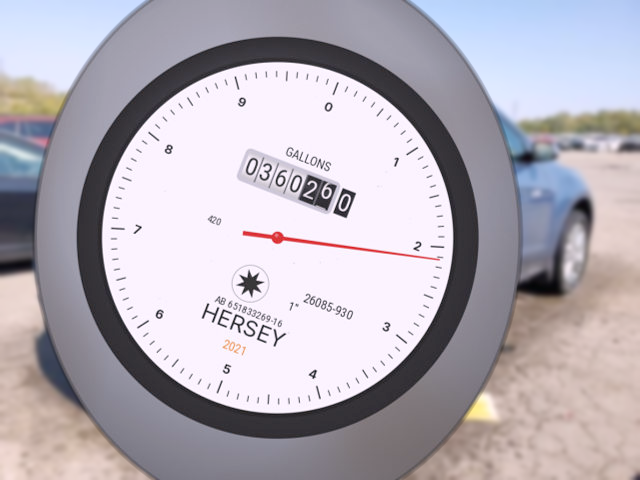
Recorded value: 360262.1; gal
